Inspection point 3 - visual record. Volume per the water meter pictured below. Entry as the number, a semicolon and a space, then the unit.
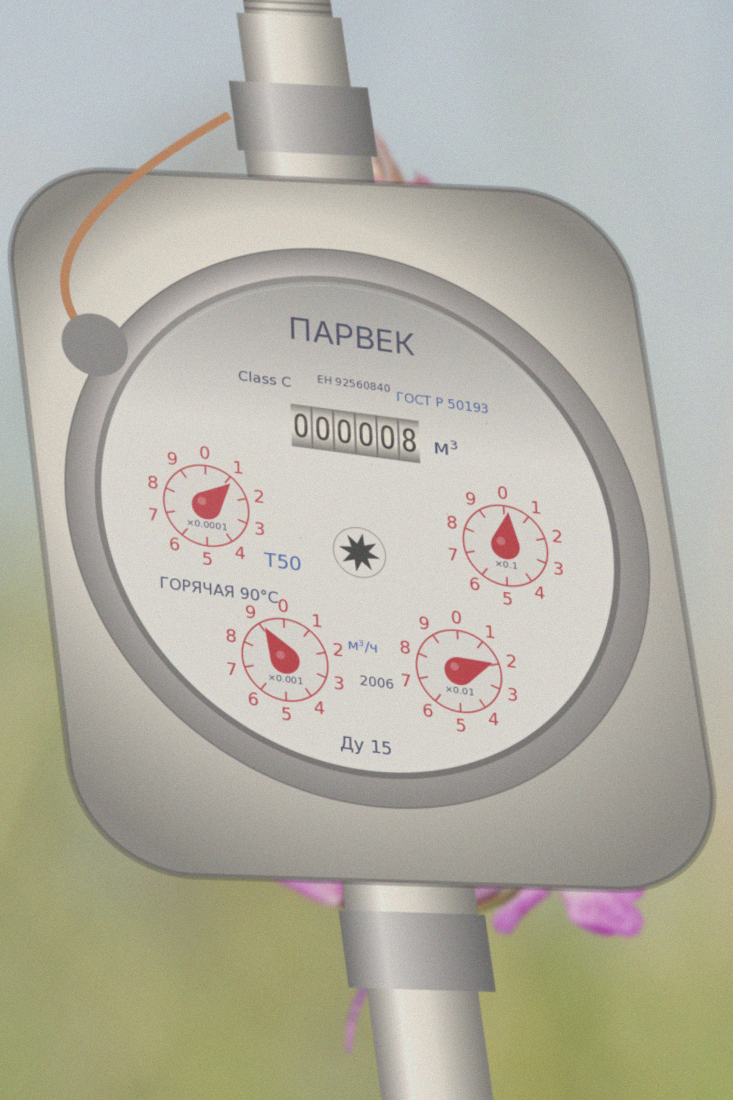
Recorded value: 8.0191; m³
